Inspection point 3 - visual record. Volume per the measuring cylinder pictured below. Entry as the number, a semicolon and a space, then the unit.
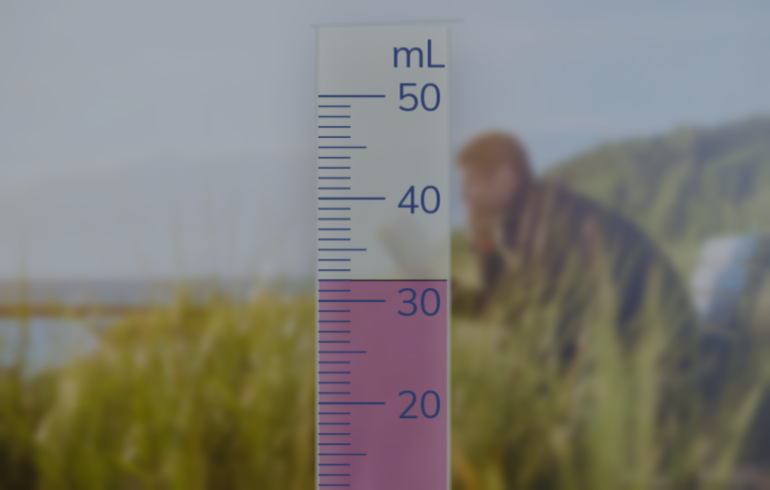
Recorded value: 32; mL
